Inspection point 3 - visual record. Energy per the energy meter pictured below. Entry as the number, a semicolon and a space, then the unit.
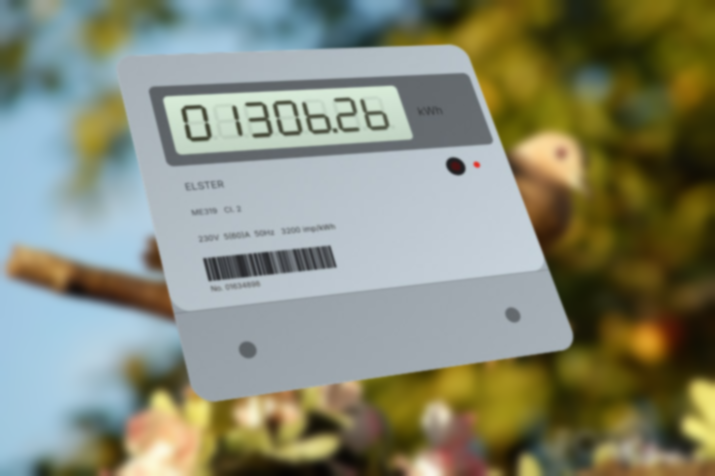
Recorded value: 1306.26; kWh
